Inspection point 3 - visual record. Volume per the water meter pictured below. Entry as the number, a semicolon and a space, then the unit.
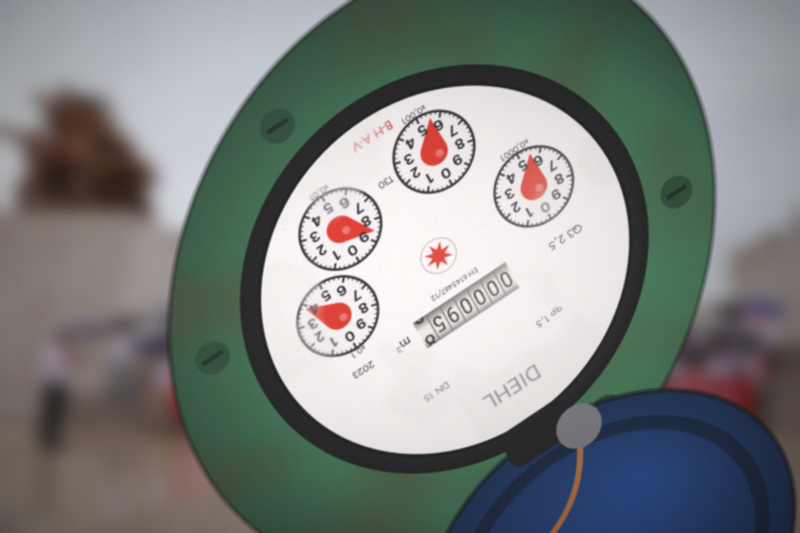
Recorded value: 958.3855; m³
